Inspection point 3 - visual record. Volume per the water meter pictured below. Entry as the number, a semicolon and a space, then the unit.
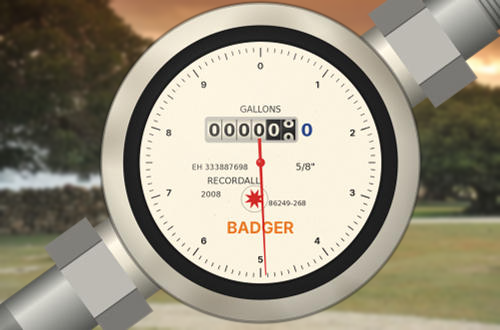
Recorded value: 84.9; gal
